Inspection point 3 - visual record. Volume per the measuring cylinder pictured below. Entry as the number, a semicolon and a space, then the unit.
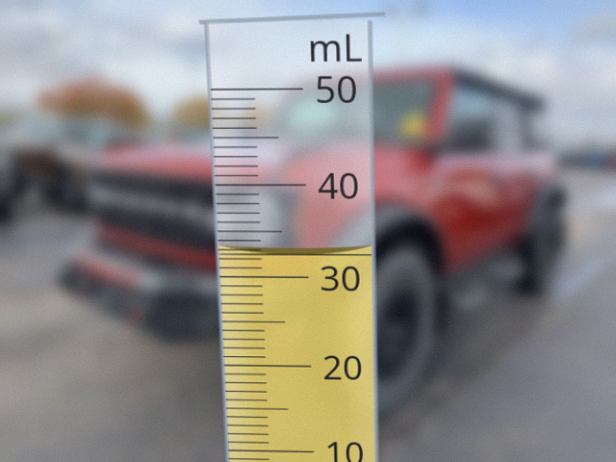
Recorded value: 32.5; mL
